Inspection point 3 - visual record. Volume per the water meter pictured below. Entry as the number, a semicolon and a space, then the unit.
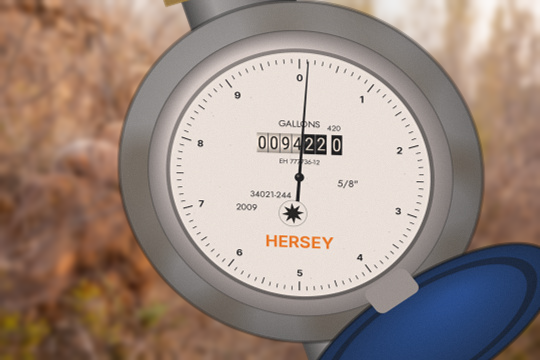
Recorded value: 94220.1; gal
